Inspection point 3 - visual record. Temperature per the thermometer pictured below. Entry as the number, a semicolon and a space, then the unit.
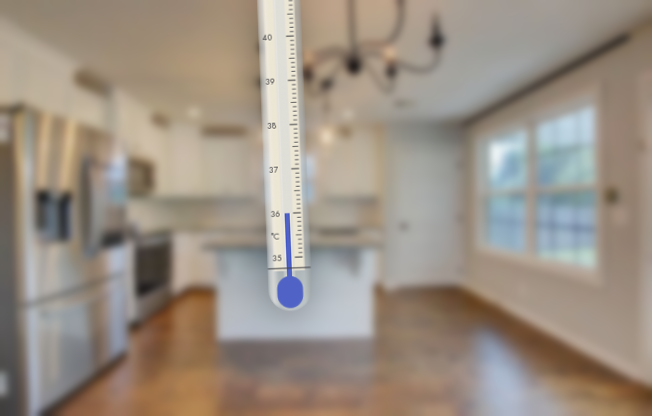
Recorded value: 36; °C
